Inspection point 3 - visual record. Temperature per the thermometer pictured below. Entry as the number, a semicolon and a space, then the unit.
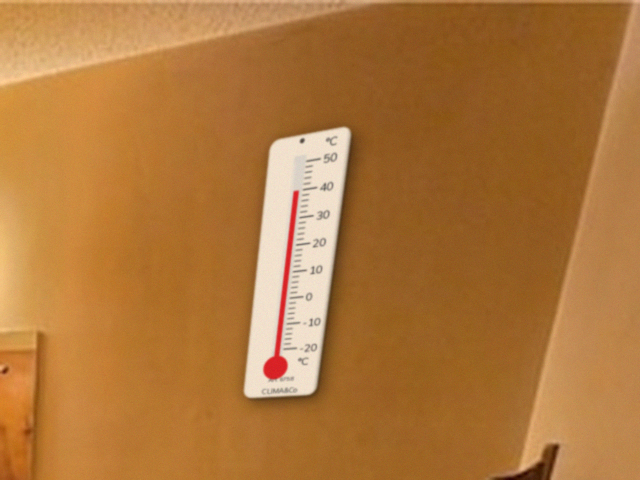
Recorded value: 40; °C
